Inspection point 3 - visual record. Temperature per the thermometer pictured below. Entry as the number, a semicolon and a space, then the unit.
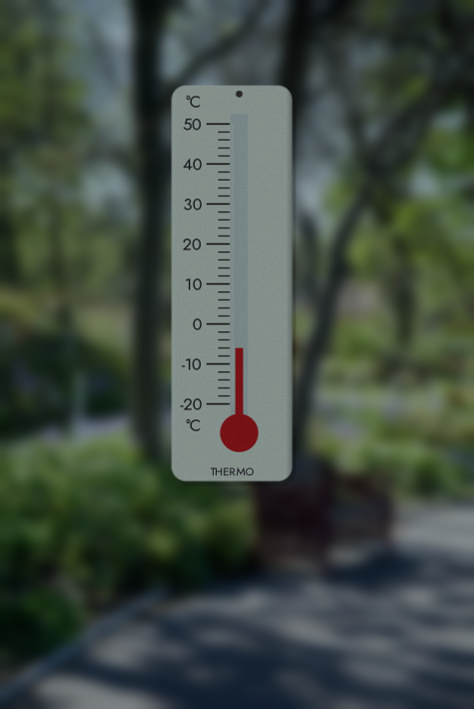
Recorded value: -6; °C
